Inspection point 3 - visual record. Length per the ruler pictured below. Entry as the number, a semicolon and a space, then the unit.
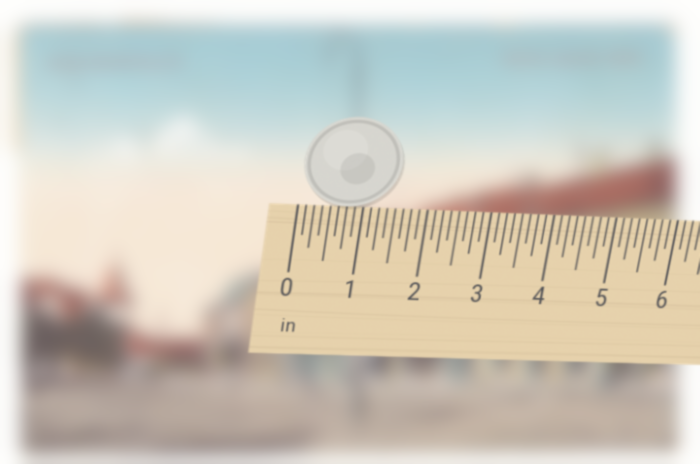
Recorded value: 1.5; in
